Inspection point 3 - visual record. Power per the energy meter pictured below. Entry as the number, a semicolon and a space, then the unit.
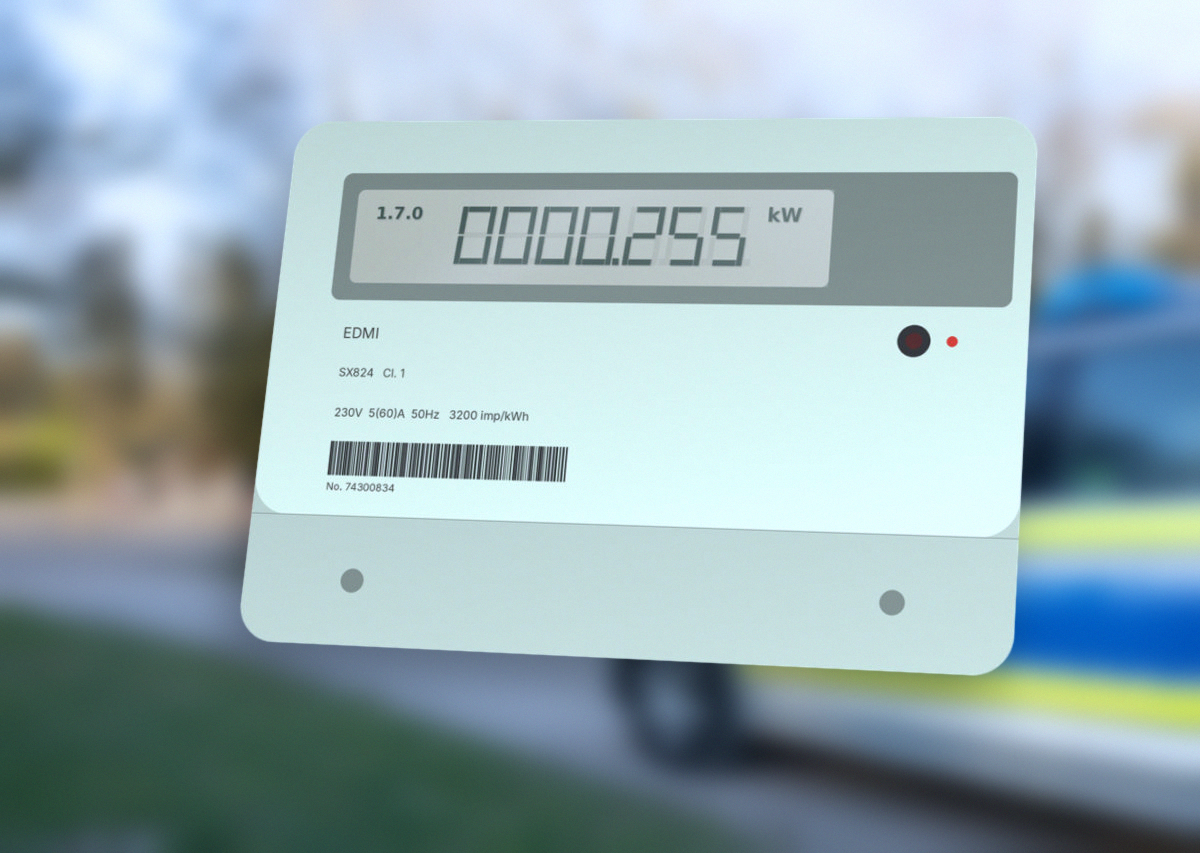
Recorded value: 0.255; kW
